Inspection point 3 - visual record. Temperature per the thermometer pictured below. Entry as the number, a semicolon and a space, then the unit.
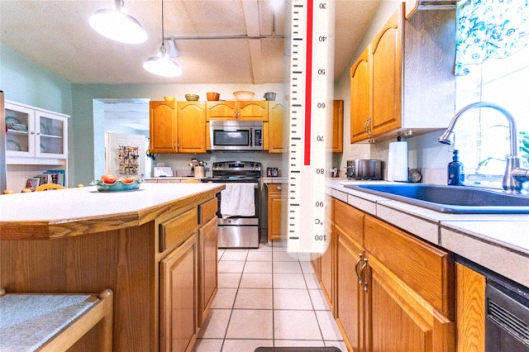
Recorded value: 78; °C
